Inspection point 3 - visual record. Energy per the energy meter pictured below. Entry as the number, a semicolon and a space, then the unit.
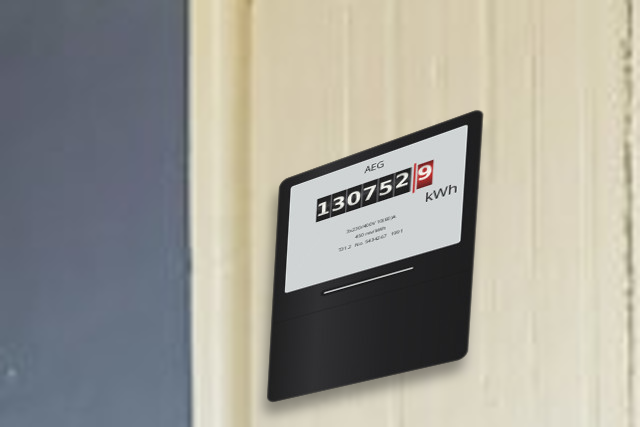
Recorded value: 130752.9; kWh
